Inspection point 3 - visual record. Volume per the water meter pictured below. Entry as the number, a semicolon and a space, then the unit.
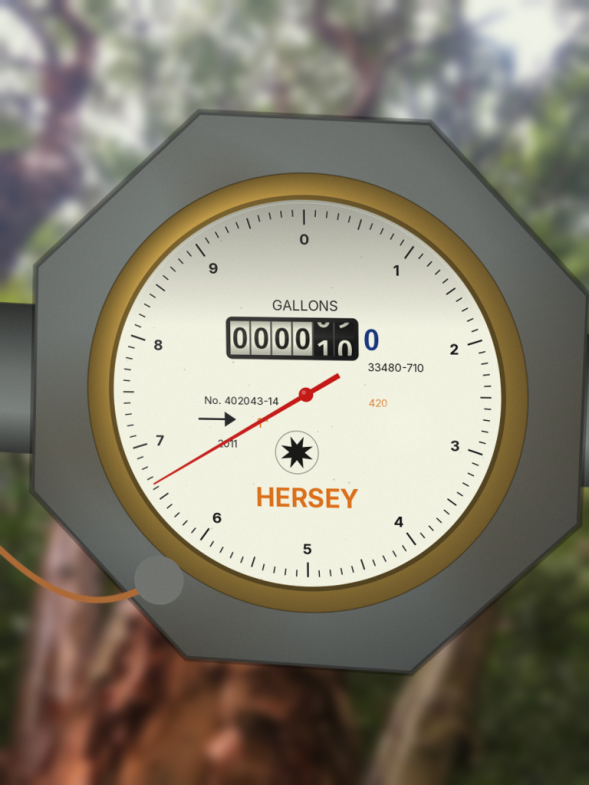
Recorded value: 96.6; gal
